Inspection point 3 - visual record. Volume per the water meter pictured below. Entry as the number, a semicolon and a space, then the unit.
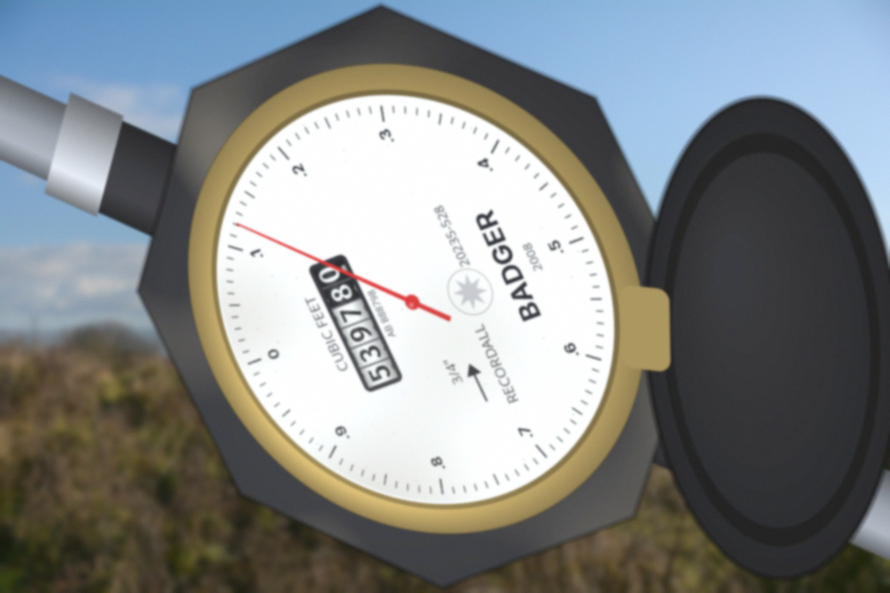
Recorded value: 539780.12; ft³
